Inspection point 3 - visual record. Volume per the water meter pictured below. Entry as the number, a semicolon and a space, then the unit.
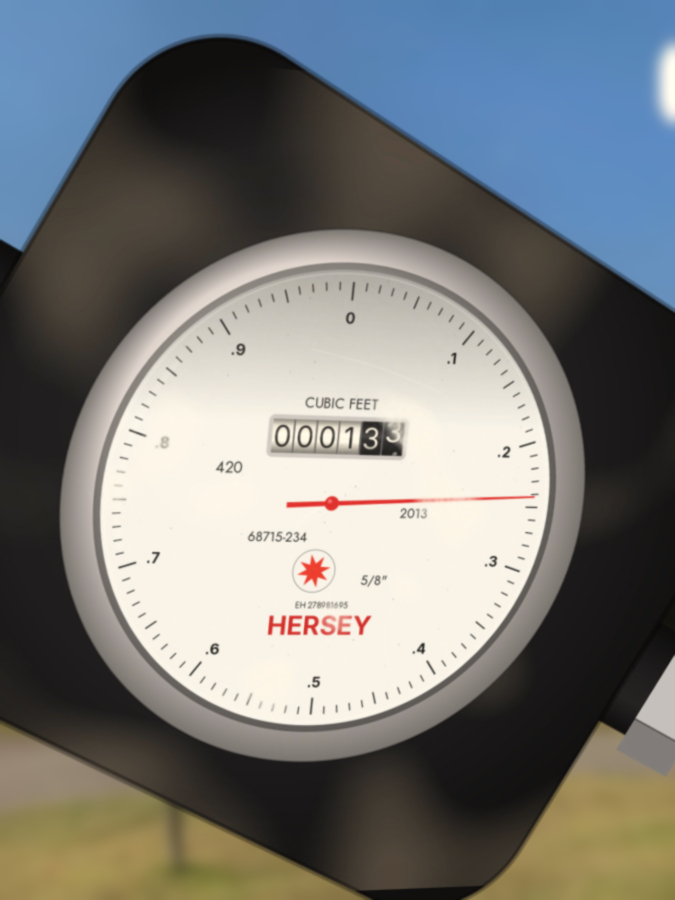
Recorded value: 133.24; ft³
